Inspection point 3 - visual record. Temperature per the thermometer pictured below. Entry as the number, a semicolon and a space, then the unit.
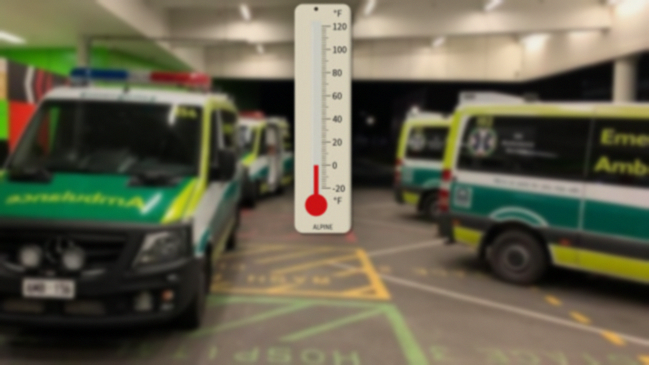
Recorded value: 0; °F
